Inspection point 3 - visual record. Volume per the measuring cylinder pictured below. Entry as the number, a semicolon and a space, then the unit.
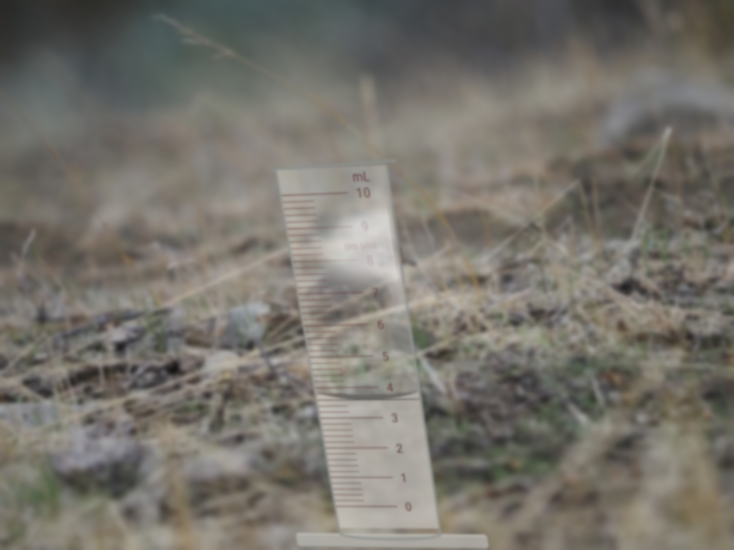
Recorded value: 3.6; mL
